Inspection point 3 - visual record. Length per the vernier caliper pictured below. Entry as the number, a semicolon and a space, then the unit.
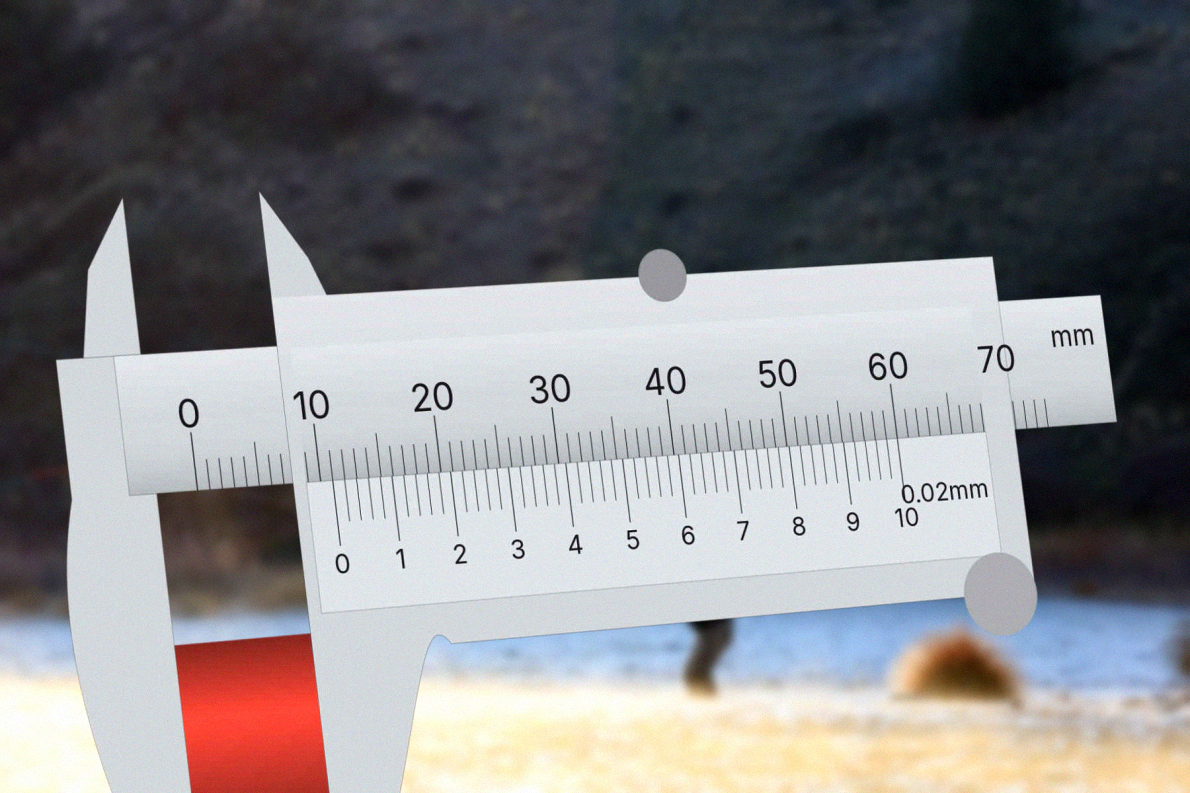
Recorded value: 11.0; mm
